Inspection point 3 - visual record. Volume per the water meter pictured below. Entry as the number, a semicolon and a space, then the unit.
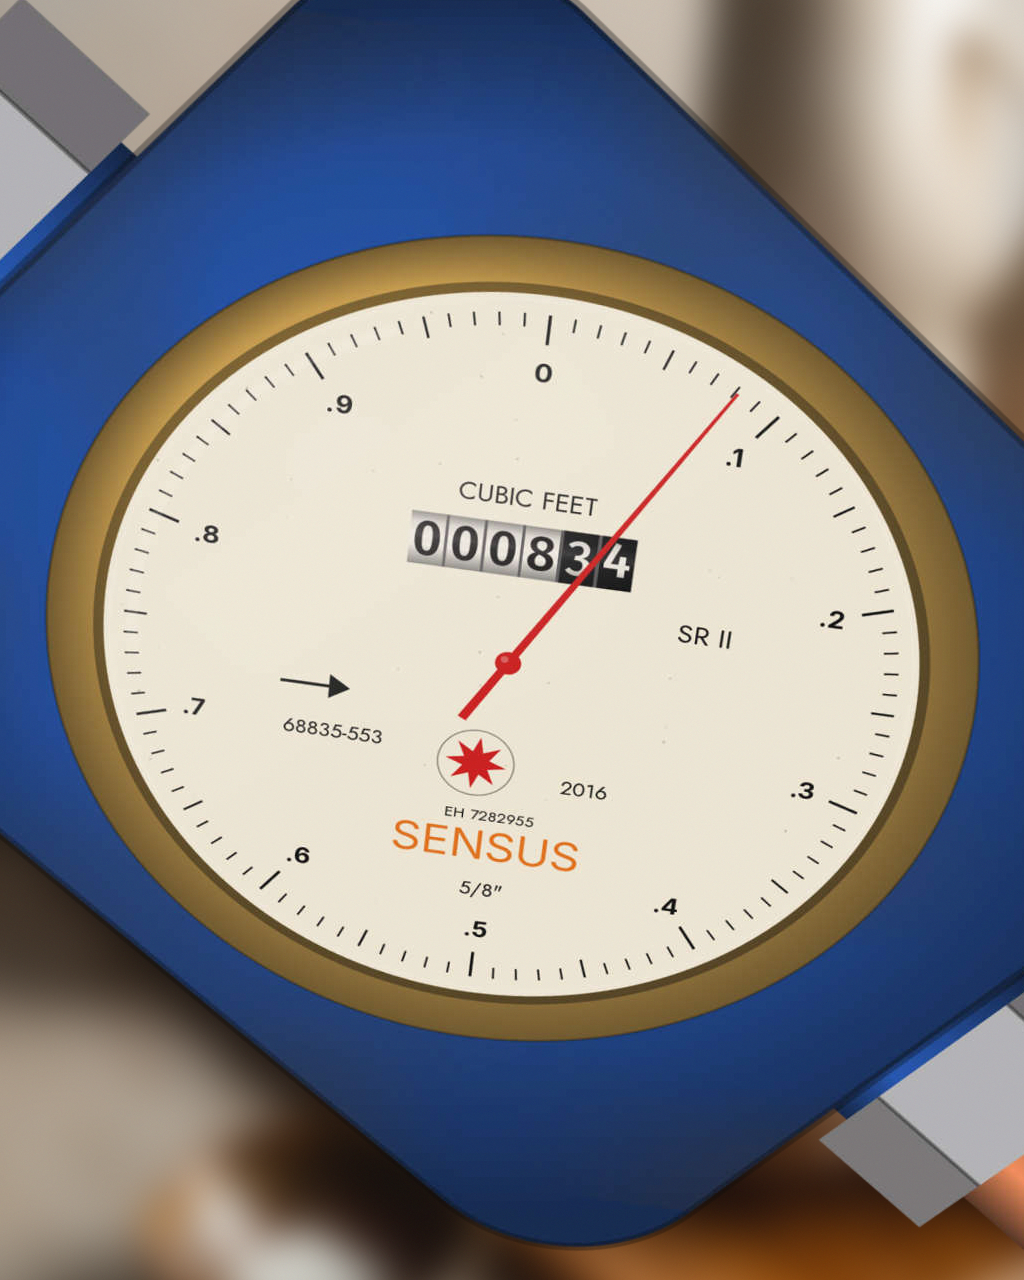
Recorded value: 834.08; ft³
